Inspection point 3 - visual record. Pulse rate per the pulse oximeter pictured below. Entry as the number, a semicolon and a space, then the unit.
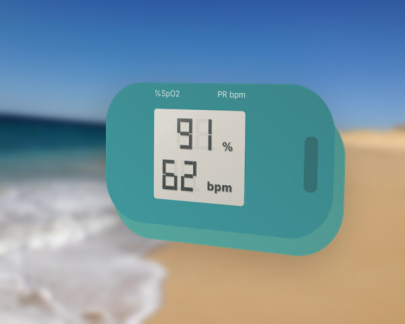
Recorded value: 62; bpm
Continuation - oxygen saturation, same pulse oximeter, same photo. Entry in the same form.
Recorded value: 91; %
